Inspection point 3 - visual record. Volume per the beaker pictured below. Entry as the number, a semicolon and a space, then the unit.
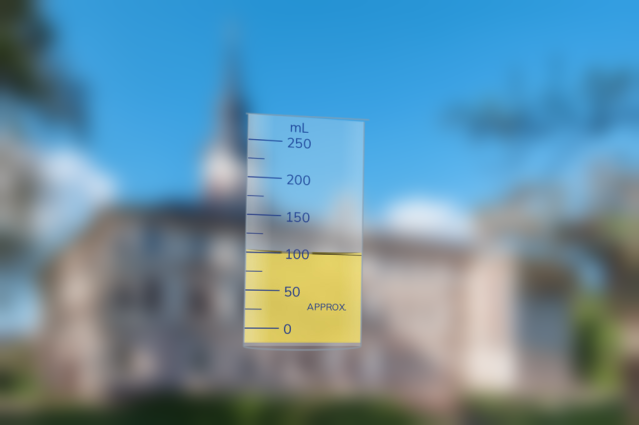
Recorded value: 100; mL
